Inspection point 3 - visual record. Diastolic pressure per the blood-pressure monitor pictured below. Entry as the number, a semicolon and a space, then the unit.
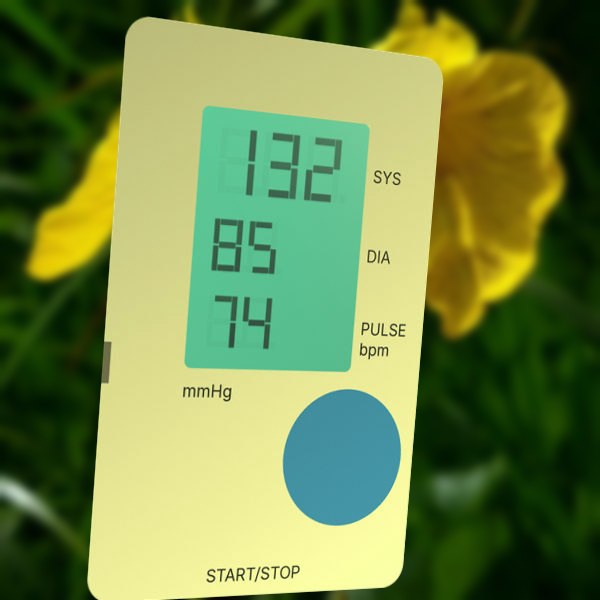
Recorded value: 85; mmHg
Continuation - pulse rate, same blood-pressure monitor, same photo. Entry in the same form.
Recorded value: 74; bpm
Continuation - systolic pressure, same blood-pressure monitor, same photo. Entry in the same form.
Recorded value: 132; mmHg
